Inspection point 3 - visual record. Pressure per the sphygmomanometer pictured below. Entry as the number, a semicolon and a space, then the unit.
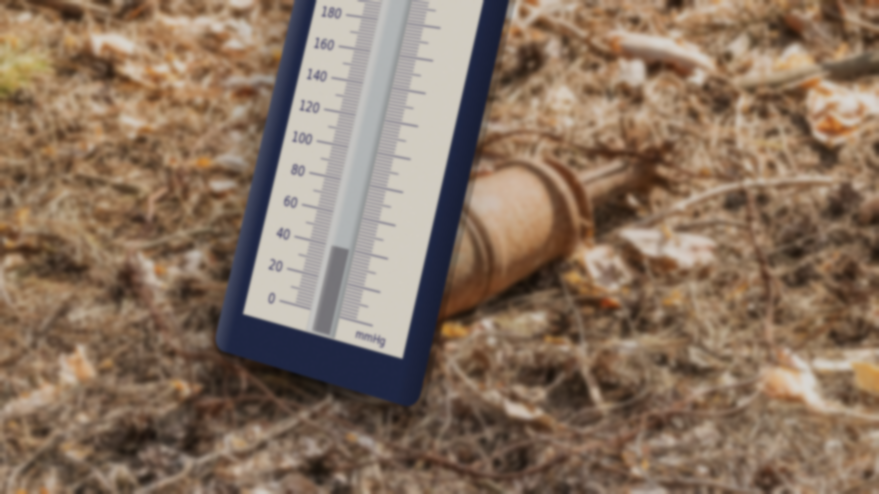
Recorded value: 40; mmHg
